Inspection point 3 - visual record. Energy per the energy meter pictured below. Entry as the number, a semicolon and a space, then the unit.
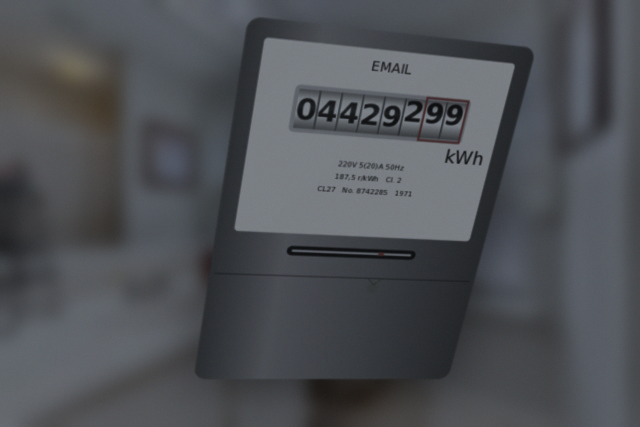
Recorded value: 44292.99; kWh
